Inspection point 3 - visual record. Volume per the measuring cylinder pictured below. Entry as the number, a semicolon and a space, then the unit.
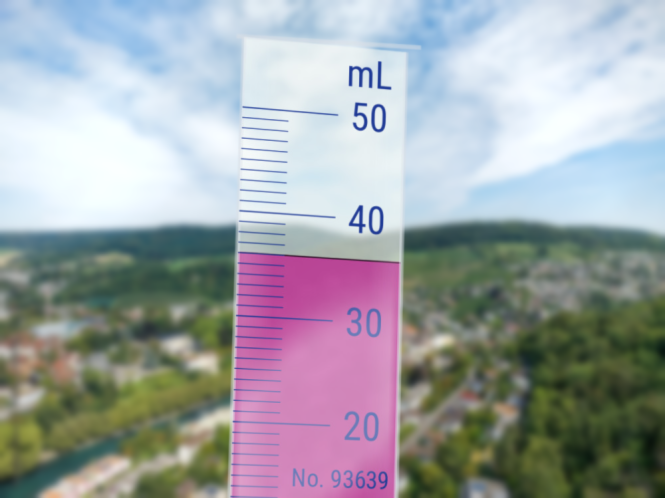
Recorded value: 36; mL
